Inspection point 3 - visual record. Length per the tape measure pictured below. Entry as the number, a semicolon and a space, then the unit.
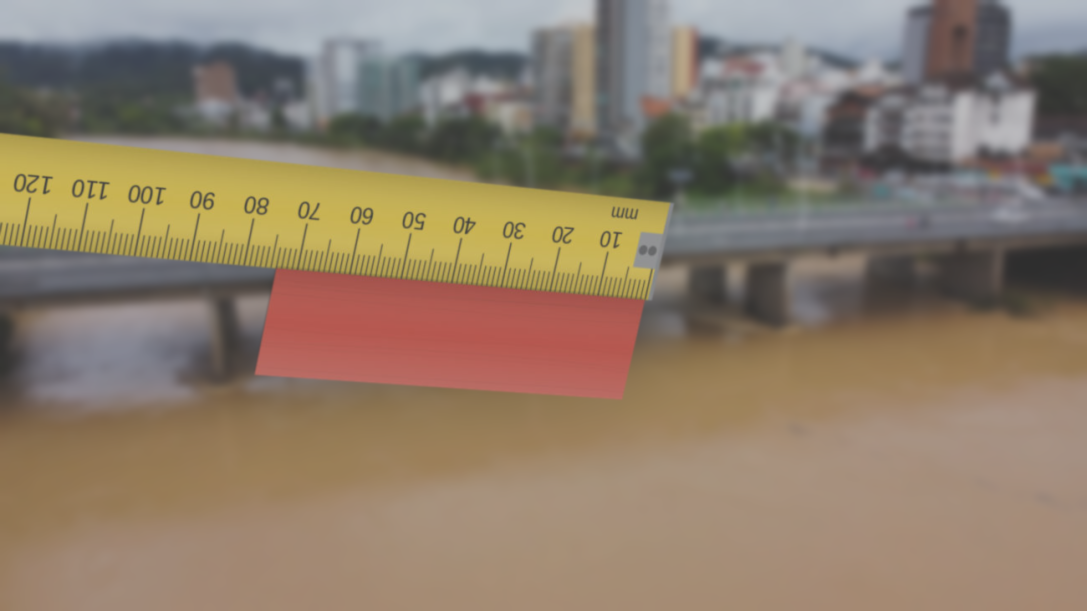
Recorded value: 74; mm
